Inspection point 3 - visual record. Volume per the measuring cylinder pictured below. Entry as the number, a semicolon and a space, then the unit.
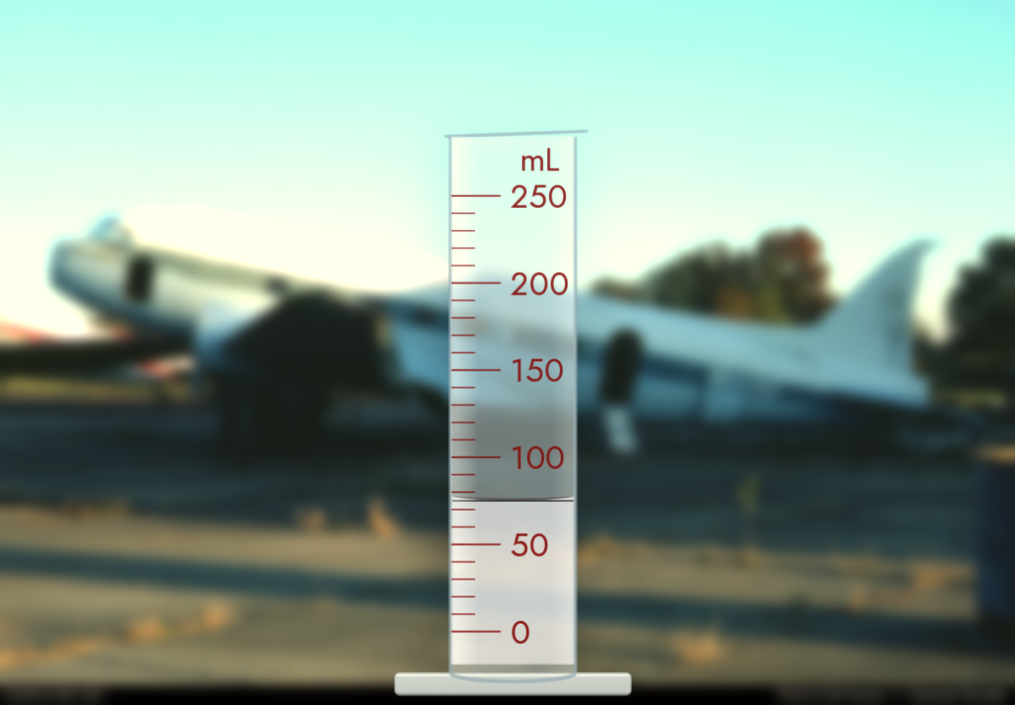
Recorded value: 75; mL
